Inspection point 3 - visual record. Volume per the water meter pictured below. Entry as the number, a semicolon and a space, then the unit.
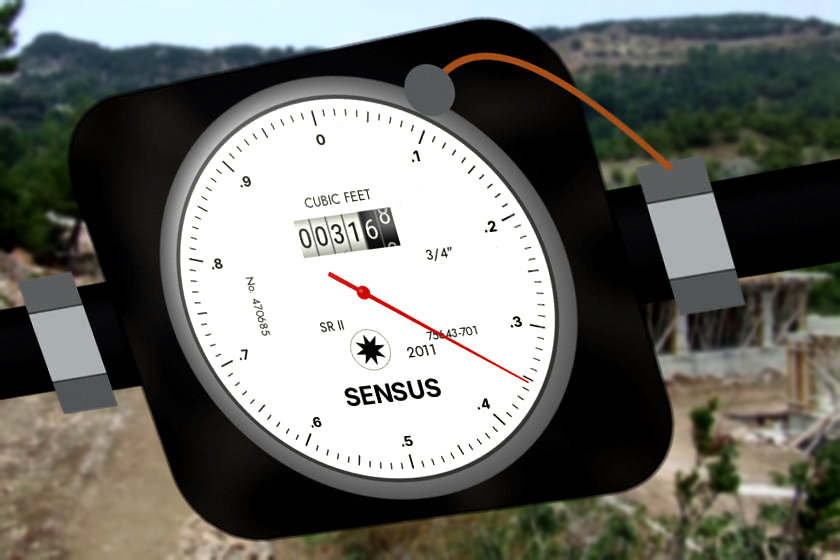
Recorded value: 3168.35; ft³
